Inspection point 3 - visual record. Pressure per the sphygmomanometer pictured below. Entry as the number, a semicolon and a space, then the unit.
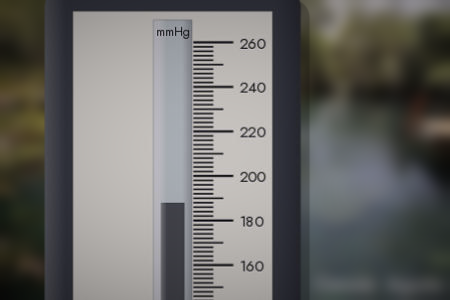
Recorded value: 188; mmHg
